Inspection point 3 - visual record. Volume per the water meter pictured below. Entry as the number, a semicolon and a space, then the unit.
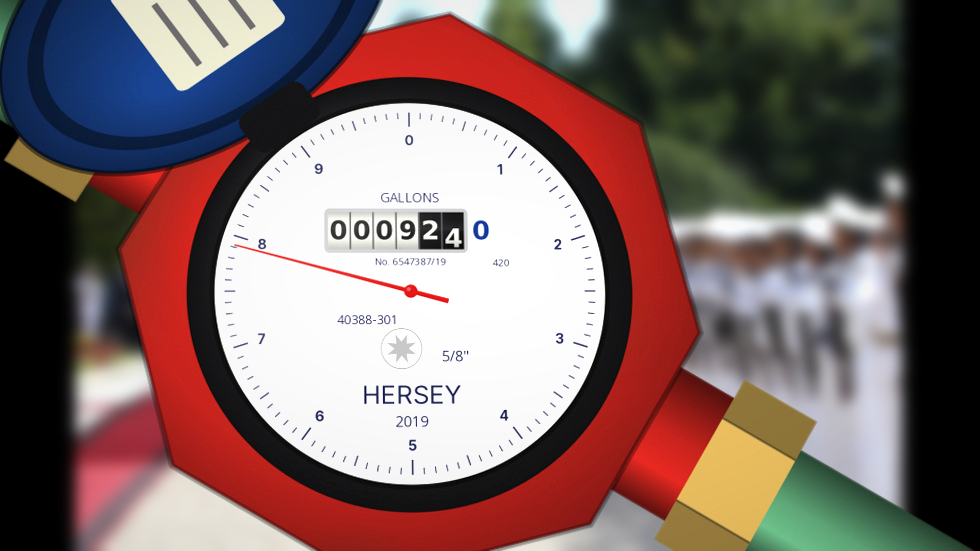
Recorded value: 9237.9; gal
